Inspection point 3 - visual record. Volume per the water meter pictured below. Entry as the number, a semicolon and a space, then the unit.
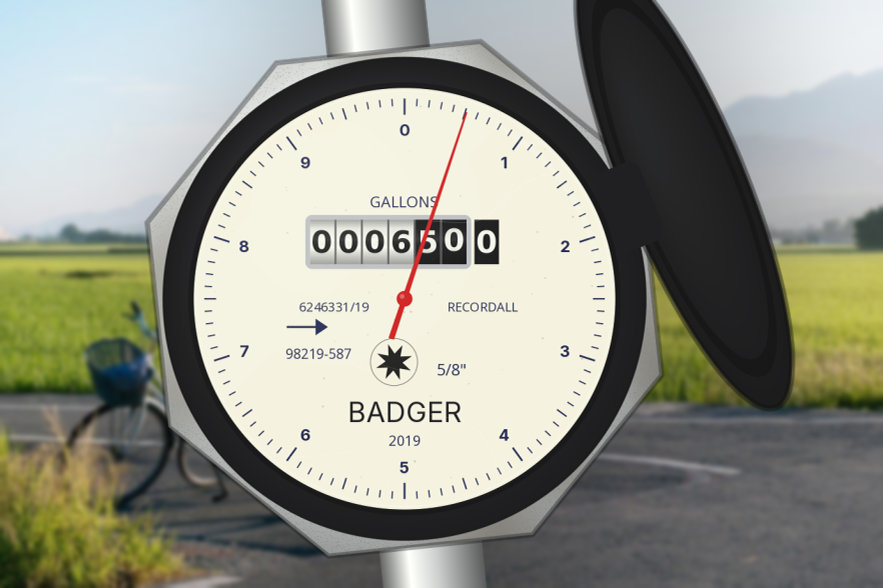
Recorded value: 6500.5; gal
